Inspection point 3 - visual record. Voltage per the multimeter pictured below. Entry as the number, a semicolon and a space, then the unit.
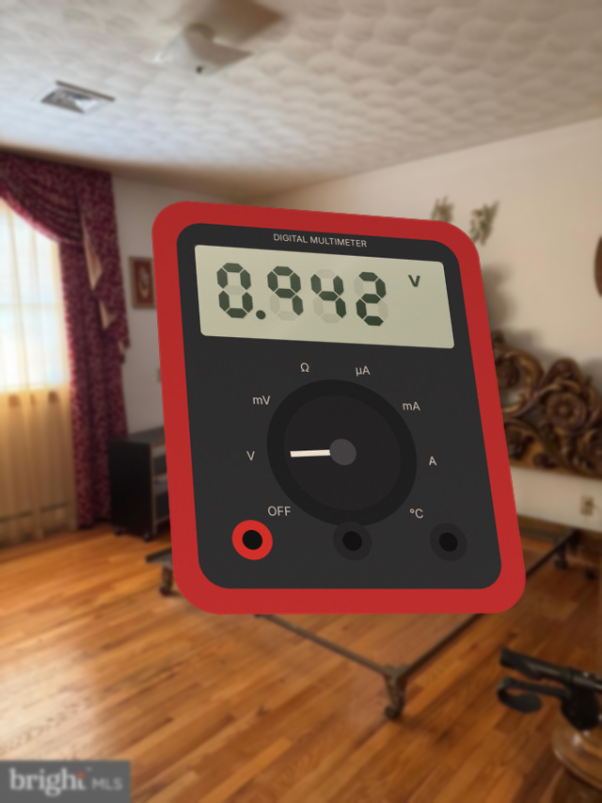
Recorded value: 0.942; V
